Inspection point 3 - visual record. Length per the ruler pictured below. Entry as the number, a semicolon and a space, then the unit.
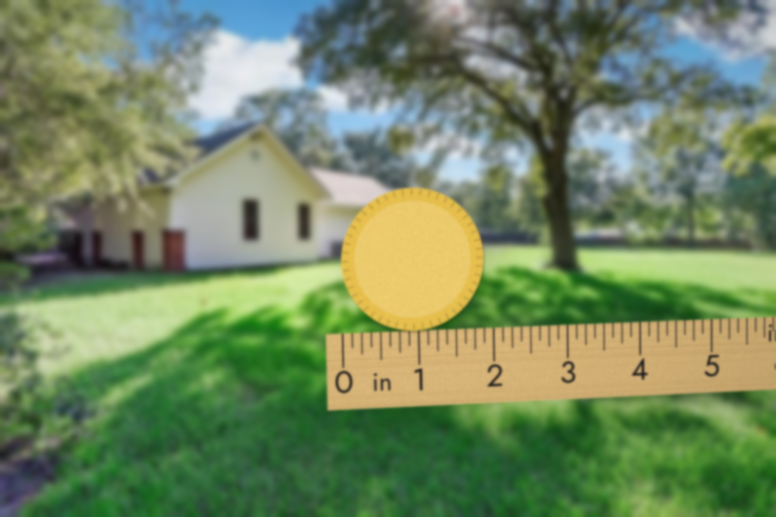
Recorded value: 1.875; in
